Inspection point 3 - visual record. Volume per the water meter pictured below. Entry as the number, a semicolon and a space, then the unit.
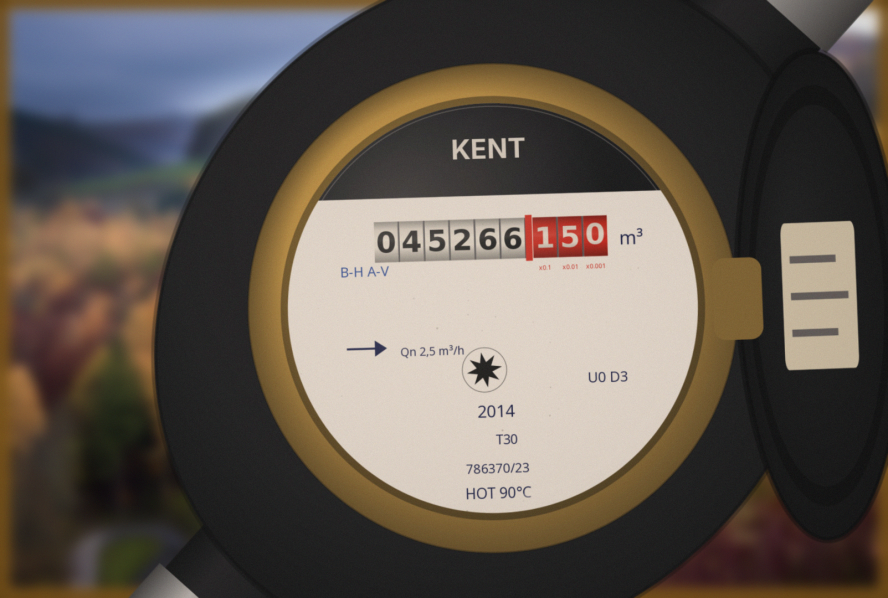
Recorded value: 45266.150; m³
